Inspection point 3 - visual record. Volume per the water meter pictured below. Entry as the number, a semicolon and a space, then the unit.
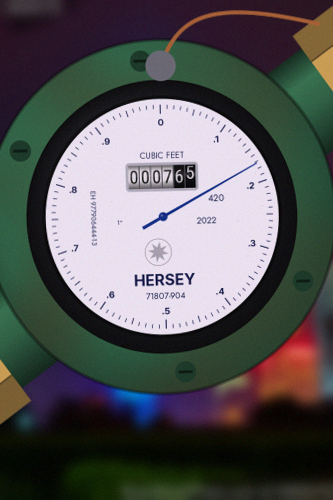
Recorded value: 765.17; ft³
